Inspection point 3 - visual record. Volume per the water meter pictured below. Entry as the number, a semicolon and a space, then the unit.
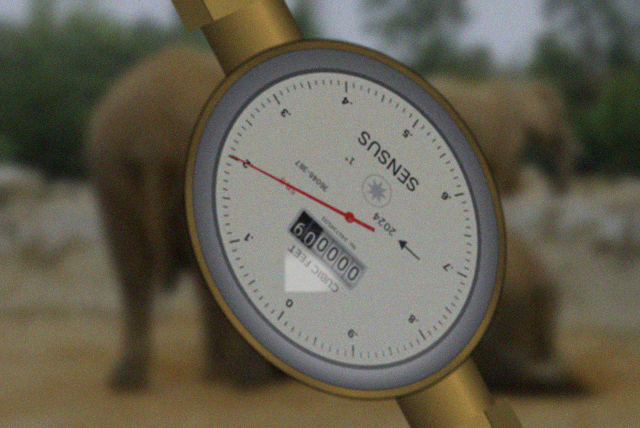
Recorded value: 9.20; ft³
